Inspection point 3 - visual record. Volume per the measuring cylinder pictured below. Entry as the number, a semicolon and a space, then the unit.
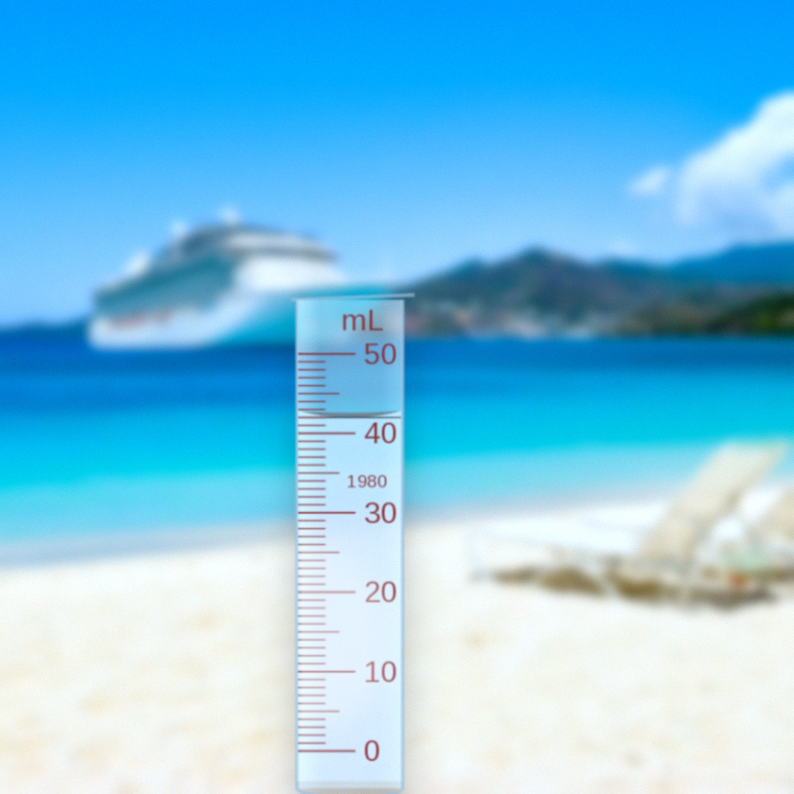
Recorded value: 42; mL
